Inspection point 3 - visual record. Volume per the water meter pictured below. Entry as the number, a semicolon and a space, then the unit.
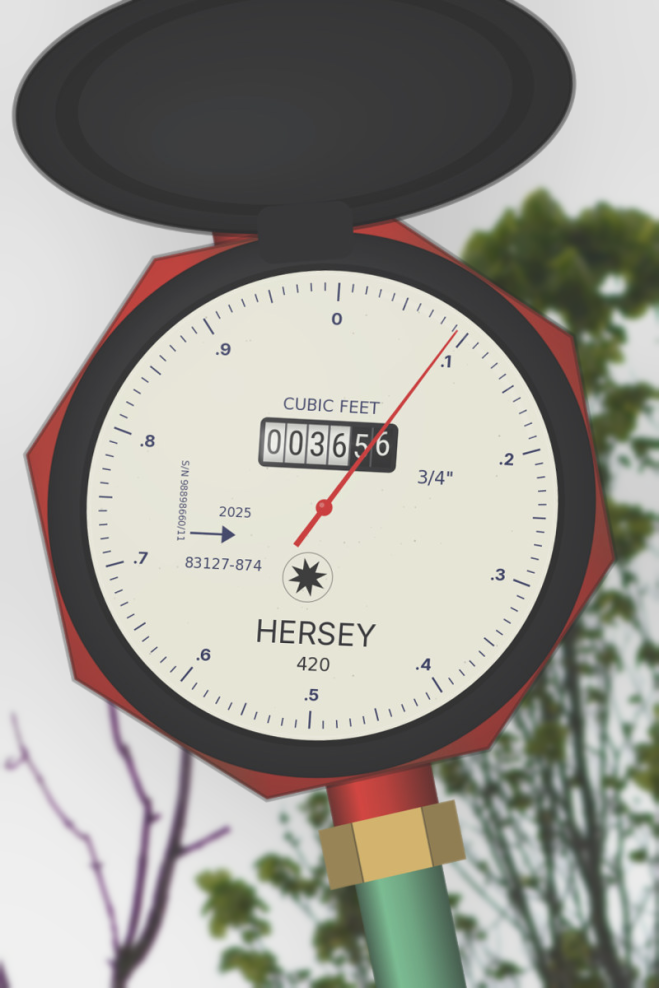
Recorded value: 3656.09; ft³
